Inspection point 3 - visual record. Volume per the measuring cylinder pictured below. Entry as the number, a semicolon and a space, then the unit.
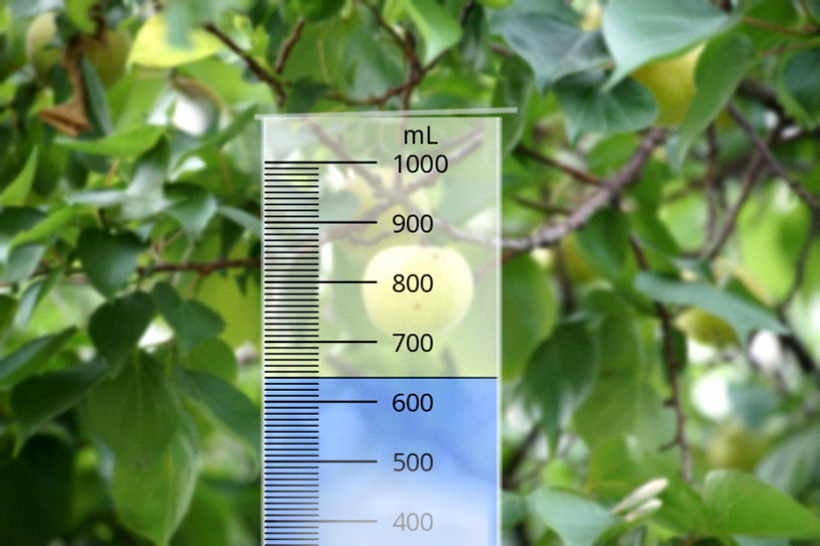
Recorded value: 640; mL
